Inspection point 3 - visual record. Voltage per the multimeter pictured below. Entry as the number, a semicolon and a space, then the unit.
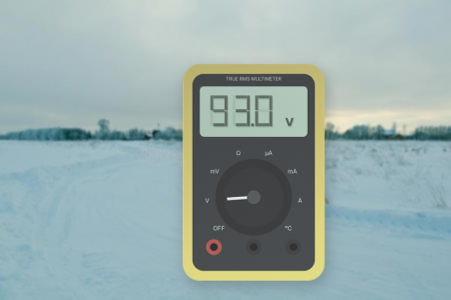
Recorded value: 93.0; V
